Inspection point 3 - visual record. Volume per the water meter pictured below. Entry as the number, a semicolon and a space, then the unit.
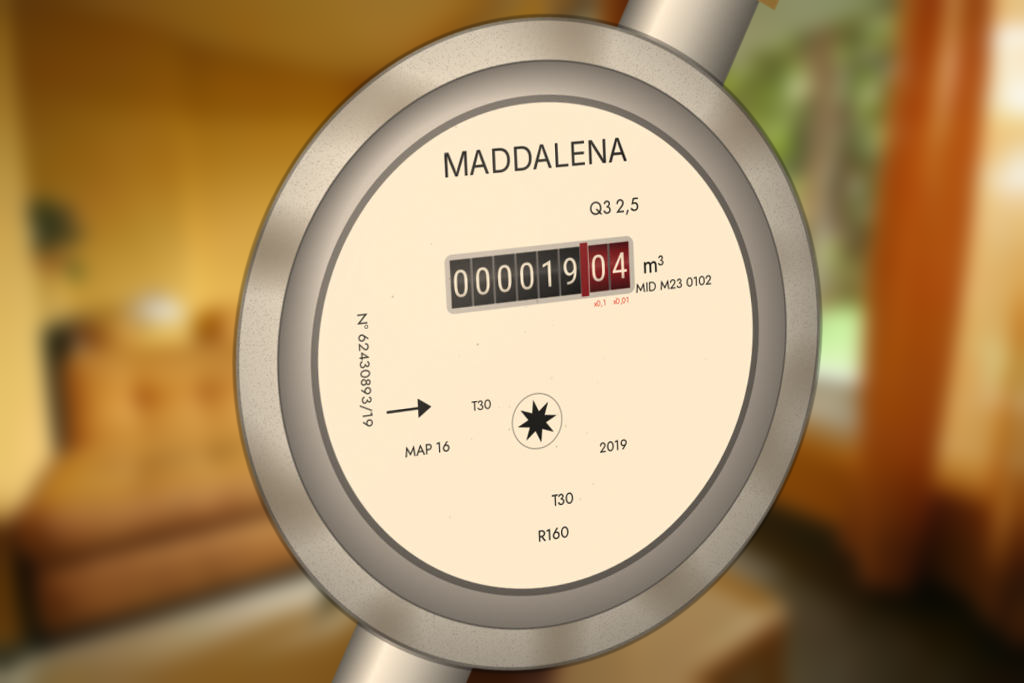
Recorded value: 19.04; m³
